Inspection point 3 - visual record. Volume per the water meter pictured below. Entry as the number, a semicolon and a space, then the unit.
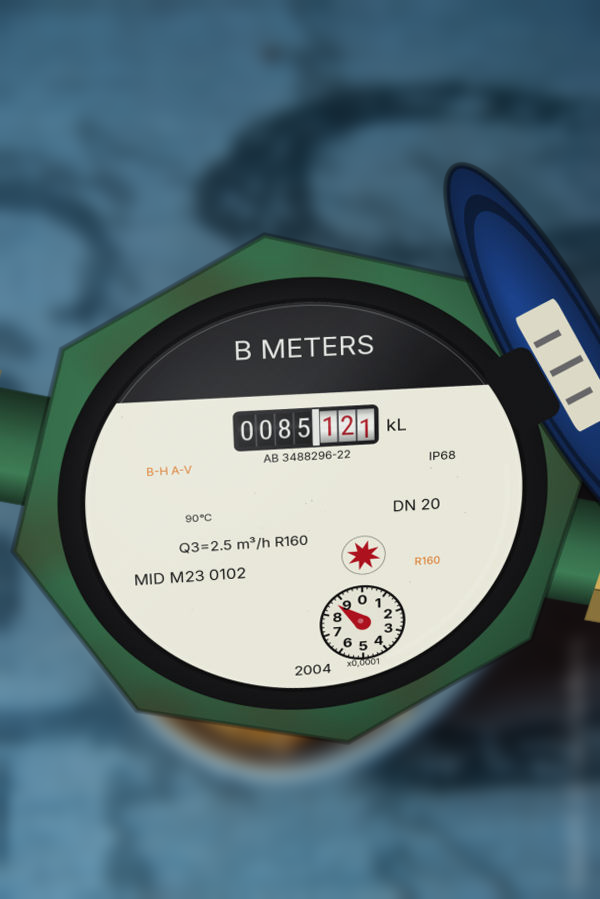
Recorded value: 85.1208; kL
